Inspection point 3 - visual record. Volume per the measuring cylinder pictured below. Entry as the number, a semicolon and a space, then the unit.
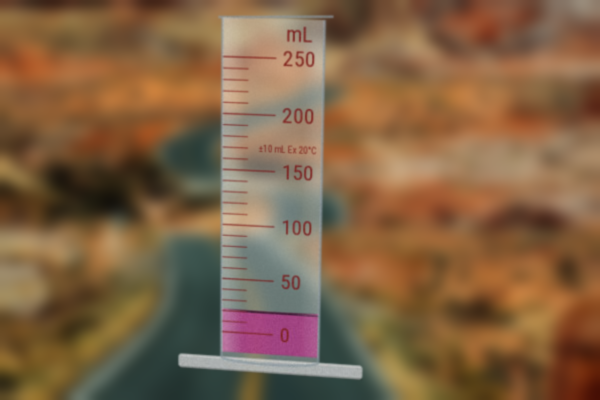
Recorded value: 20; mL
